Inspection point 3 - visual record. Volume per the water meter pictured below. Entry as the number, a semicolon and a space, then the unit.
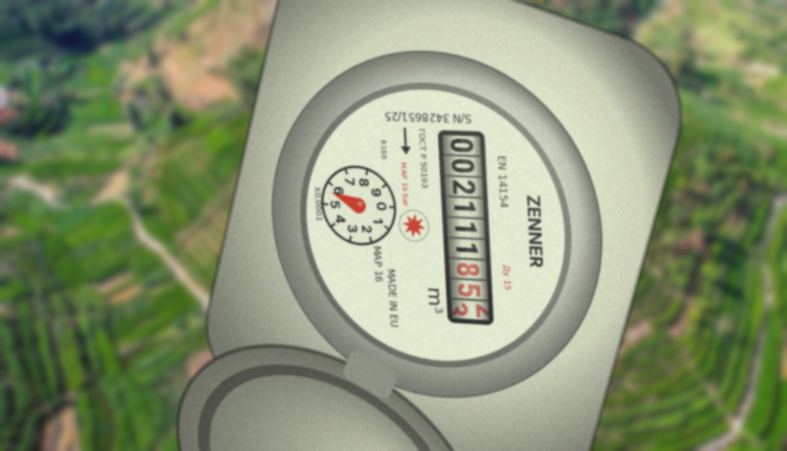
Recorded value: 2111.8525; m³
